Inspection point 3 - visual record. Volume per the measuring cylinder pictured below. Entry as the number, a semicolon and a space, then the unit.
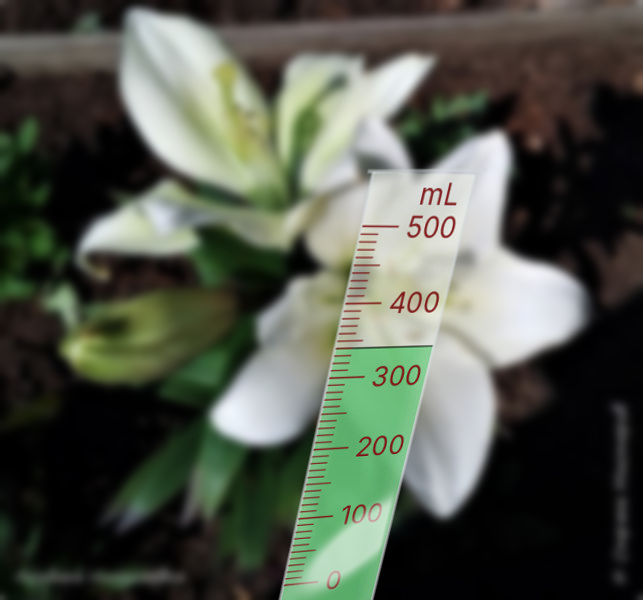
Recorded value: 340; mL
